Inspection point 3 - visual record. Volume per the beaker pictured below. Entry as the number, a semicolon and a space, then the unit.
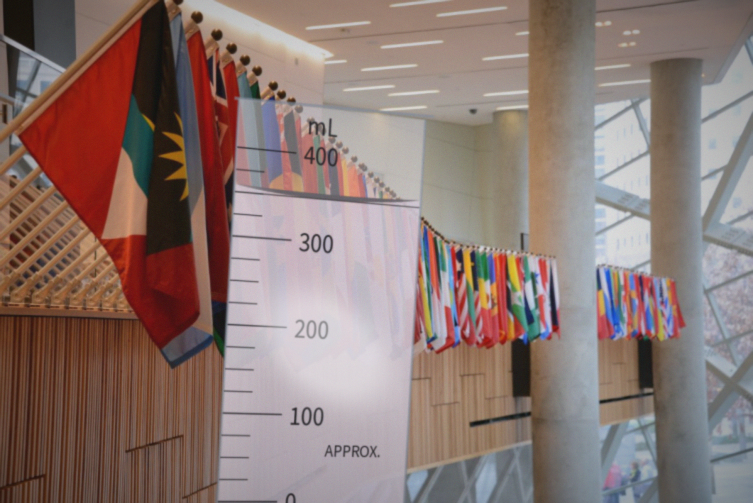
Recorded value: 350; mL
